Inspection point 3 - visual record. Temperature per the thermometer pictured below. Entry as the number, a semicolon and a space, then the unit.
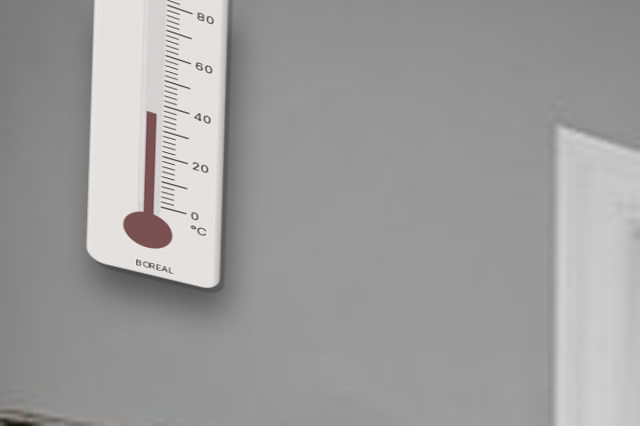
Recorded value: 36; °C
